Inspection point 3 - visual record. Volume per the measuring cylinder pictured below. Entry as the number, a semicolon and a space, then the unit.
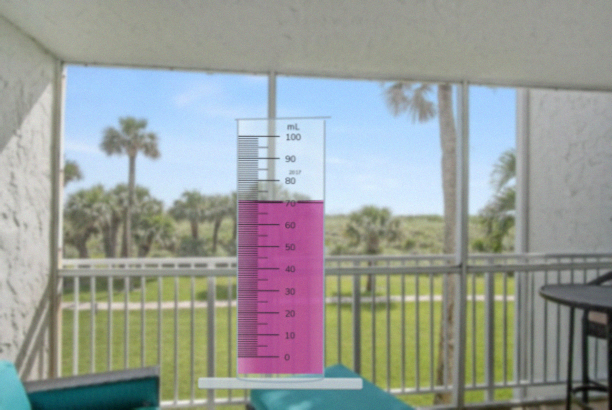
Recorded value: 70; mL
